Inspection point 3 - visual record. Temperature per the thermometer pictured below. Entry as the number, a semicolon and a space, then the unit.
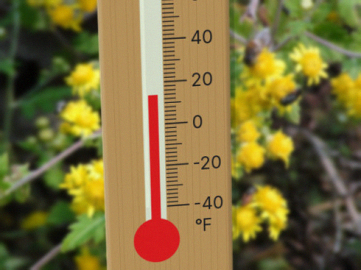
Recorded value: 14; °F
